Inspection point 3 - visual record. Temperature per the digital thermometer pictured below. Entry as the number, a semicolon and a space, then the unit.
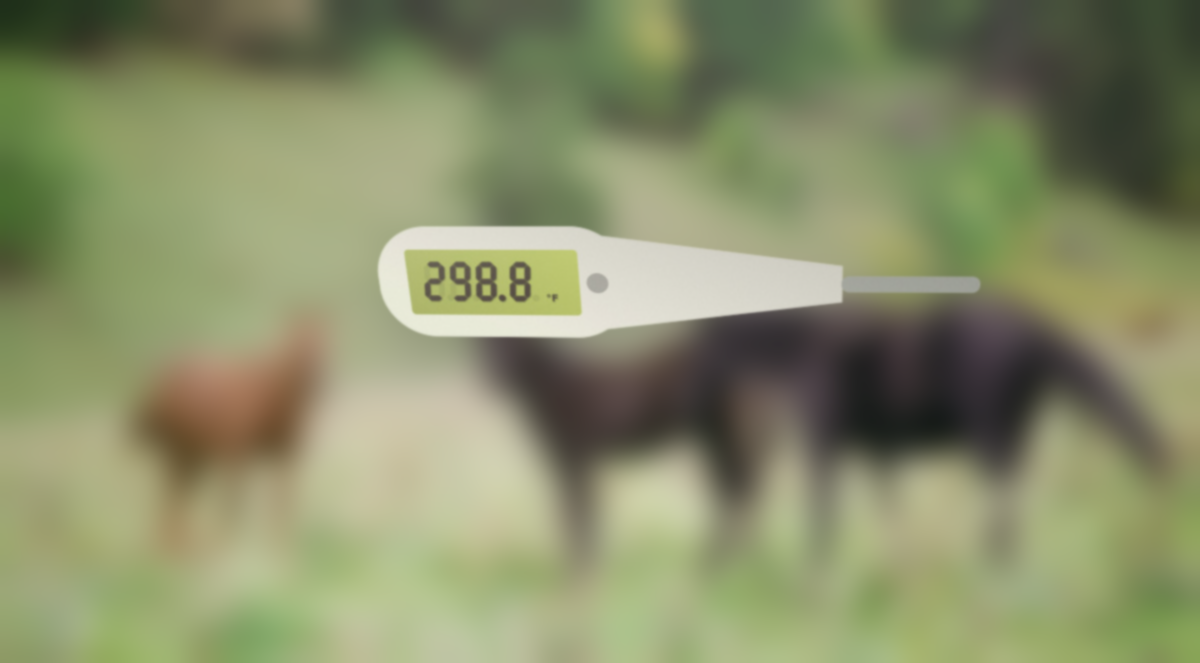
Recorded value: 298.8; °F
